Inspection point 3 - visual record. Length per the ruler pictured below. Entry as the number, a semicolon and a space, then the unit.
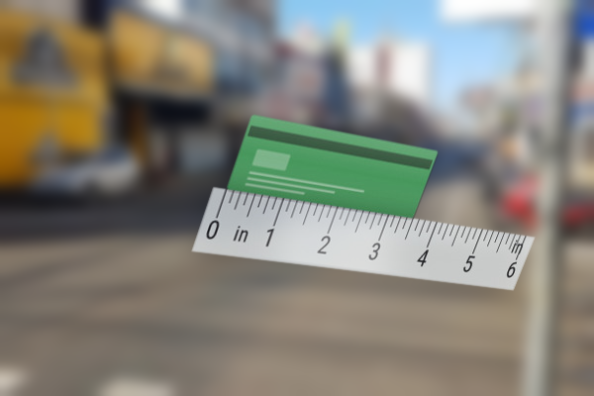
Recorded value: 3.5; in
